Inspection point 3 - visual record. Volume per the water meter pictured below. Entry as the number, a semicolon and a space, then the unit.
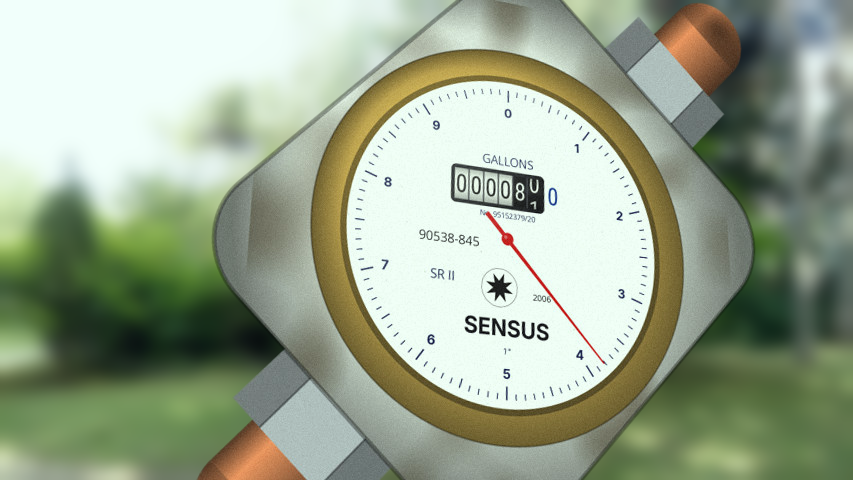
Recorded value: 803.8; gal
